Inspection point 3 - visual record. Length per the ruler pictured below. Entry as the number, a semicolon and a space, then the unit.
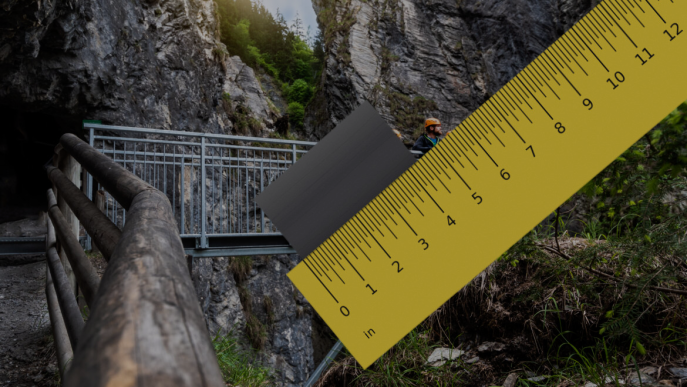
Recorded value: 4.375; in
